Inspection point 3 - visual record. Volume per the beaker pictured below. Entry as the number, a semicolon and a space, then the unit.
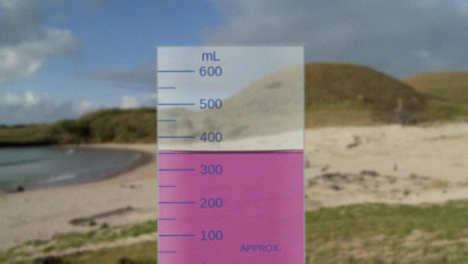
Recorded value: 350; mL
